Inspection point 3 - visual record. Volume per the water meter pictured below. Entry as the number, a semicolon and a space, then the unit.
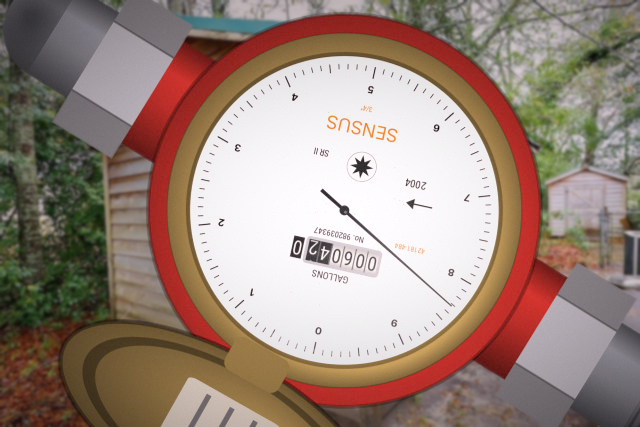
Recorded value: 60418.3; gal
